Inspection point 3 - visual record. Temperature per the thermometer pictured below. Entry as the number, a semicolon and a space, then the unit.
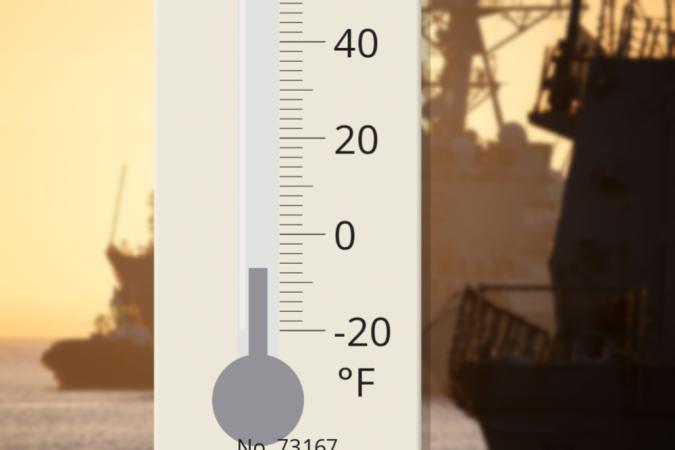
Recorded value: -7; °F
